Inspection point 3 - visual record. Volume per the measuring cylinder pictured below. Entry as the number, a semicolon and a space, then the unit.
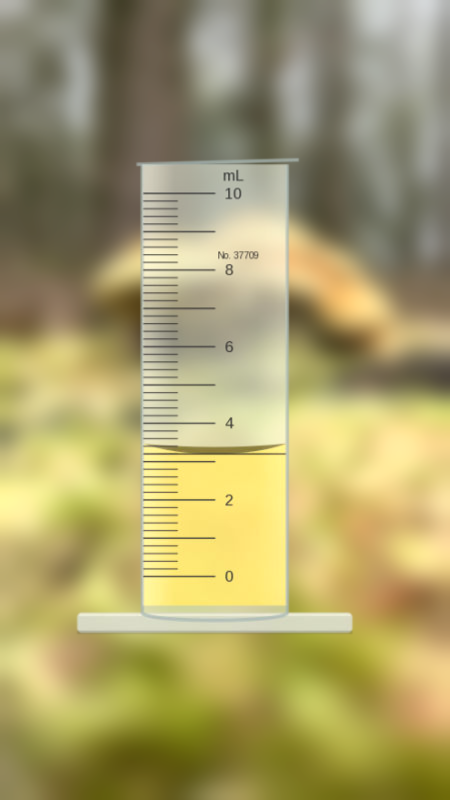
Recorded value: 3.2; mL
